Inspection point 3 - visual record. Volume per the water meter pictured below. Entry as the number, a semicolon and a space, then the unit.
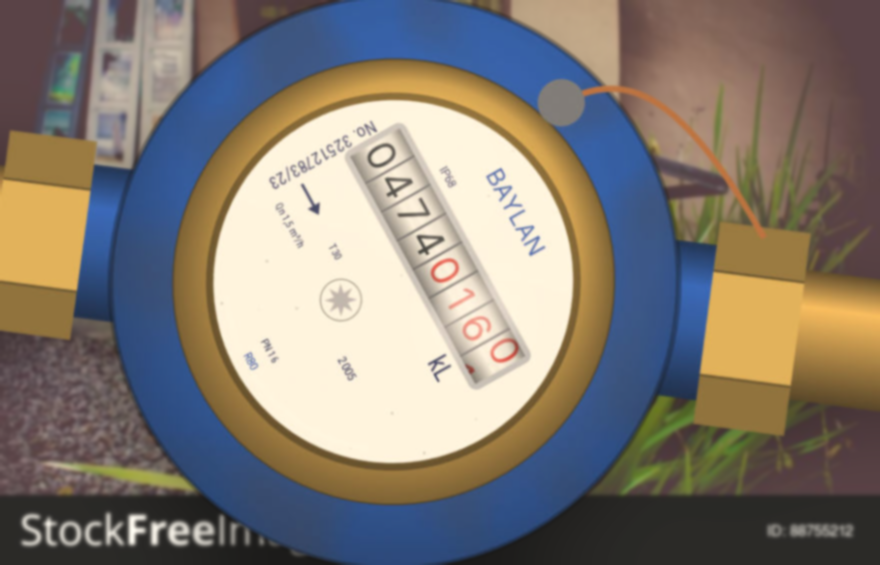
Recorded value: 474.0160; kL
